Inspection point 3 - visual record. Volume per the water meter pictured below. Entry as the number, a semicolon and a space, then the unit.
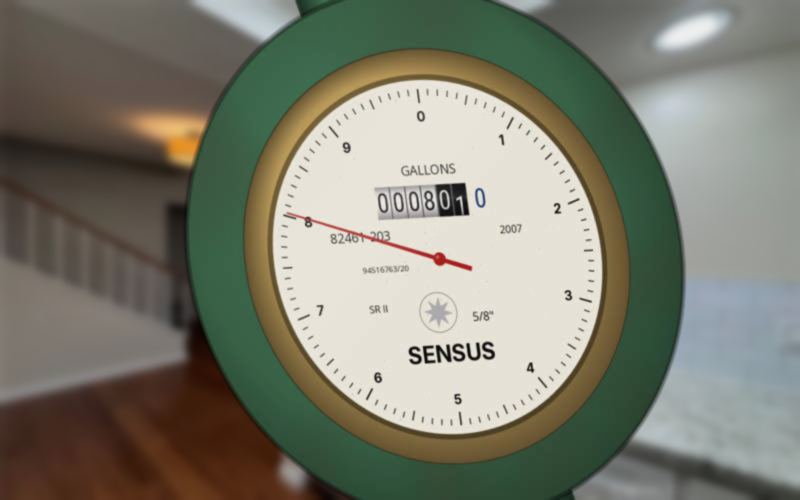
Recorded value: 8008.0; gal
